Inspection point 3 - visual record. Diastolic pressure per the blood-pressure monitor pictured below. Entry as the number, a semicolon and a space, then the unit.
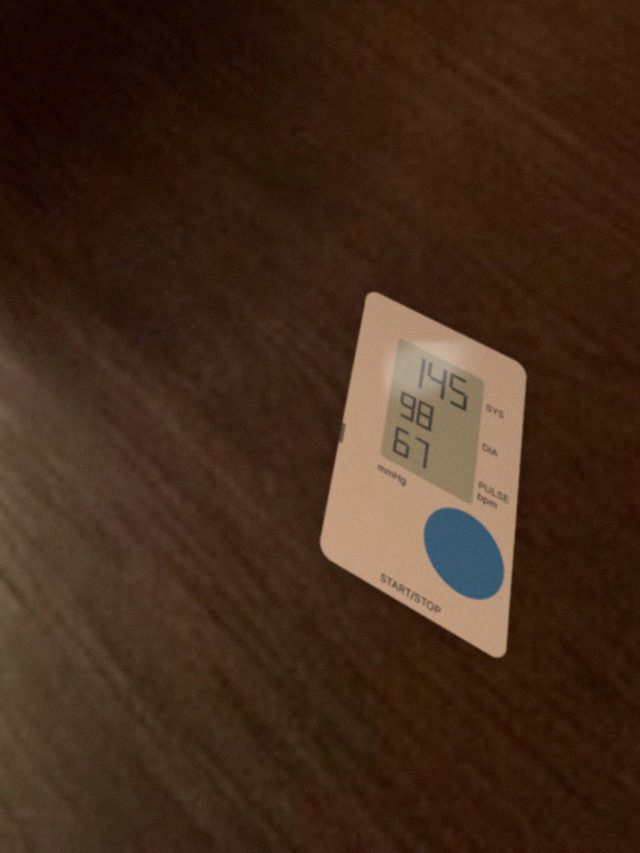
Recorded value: 98; mmHg
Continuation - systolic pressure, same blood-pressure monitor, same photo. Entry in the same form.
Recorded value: 145; mmHg
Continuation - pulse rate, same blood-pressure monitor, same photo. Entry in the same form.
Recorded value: 67; bpm
